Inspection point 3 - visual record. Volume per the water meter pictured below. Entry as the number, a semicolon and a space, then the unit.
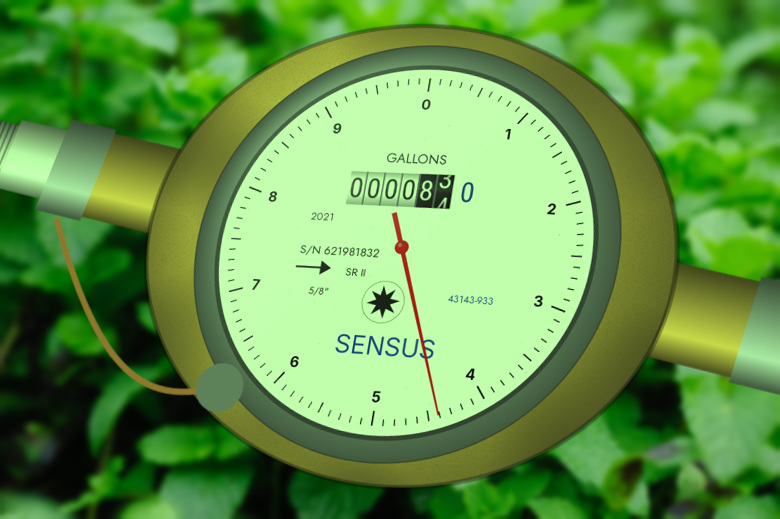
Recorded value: 834.4; gal
